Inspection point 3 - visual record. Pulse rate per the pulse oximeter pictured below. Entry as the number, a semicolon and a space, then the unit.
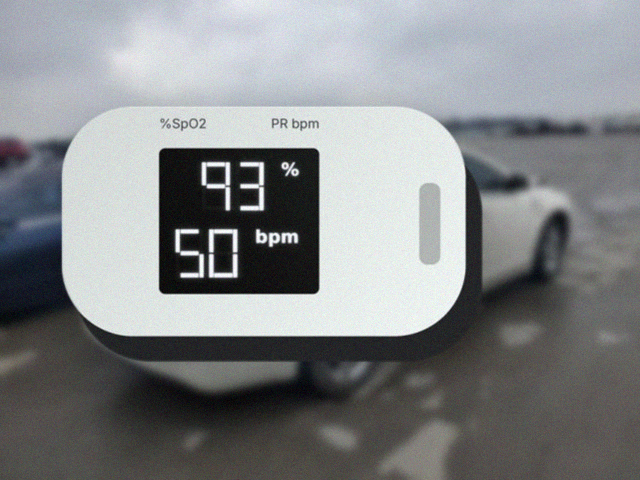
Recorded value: 50; bpm
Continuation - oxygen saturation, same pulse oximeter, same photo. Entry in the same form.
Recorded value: 93; %
